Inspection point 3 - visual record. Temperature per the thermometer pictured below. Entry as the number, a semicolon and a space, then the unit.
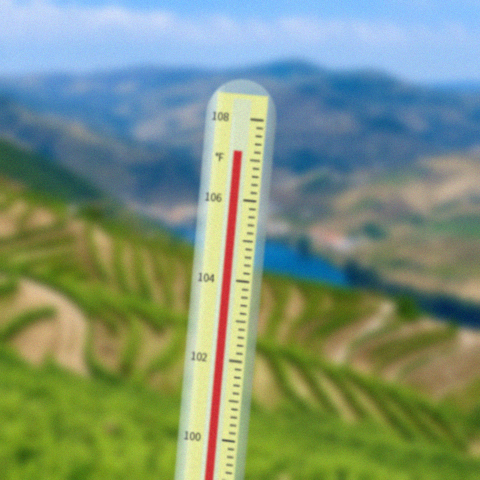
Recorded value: 107.2; °F
